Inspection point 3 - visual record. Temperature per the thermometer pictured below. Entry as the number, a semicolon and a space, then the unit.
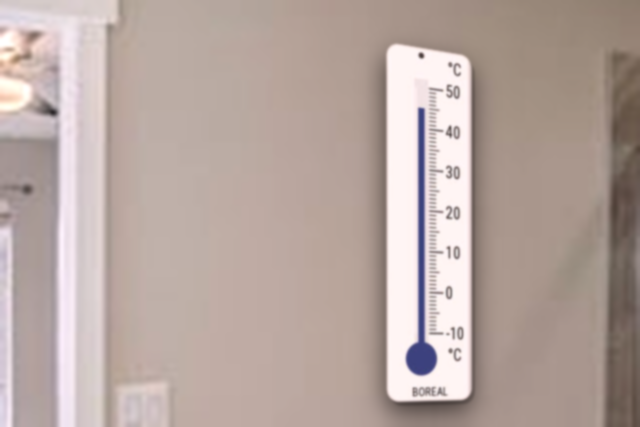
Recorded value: 45; °C
